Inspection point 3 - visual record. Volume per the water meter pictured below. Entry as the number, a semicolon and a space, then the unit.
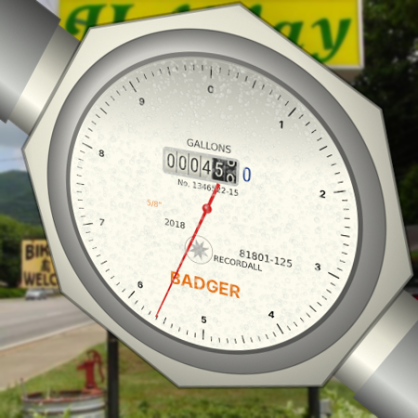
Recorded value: 4585.6; gal
